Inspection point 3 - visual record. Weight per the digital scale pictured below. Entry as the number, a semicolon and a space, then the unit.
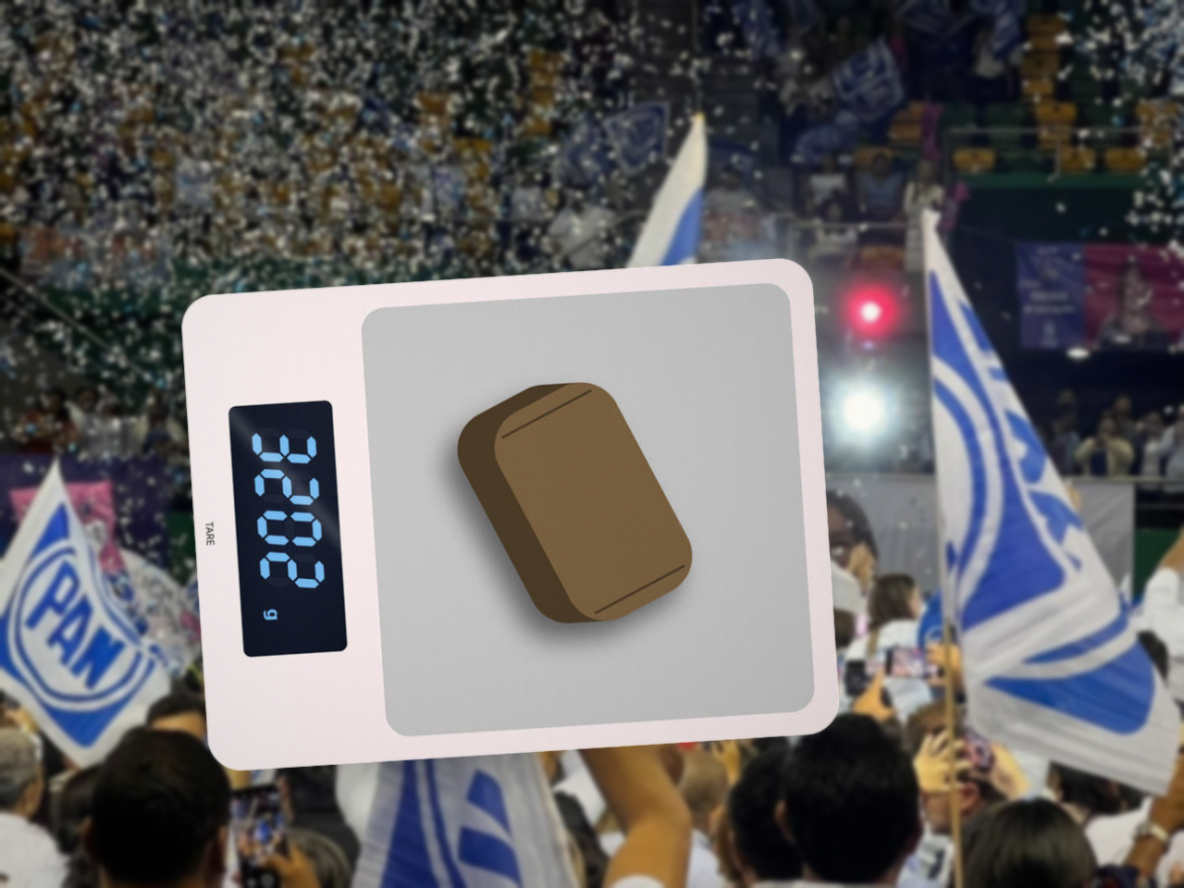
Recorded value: 3202; g
